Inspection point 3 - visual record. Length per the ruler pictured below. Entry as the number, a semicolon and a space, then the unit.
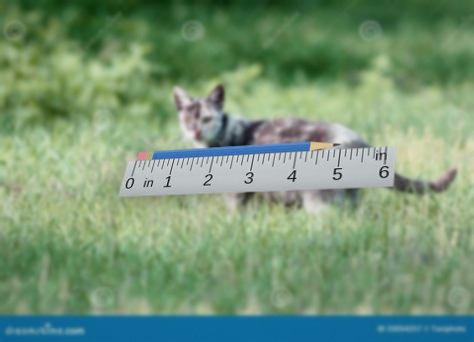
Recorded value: 5; in
